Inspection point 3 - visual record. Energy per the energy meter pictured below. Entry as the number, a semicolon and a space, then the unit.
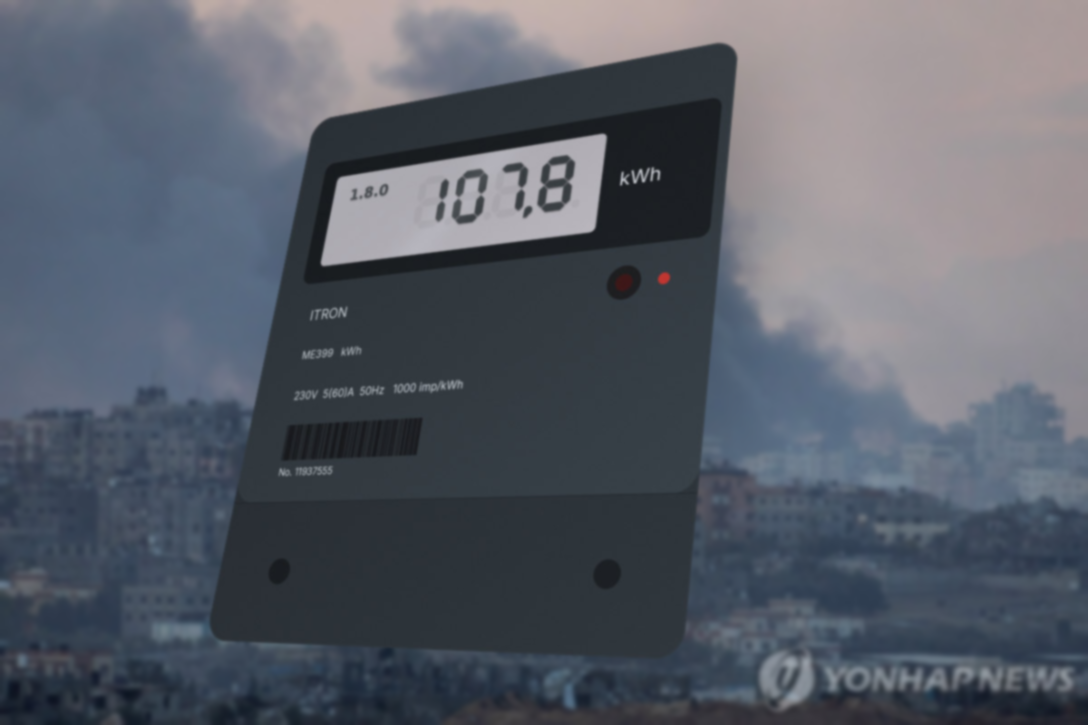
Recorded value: 107.8; kWh
